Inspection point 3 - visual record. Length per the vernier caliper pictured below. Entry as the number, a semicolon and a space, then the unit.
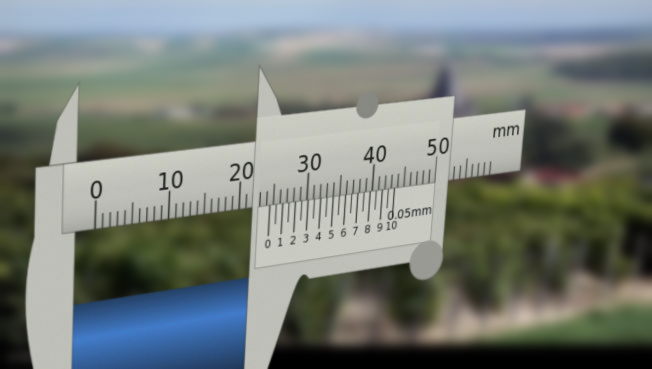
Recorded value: 24.5; mm
